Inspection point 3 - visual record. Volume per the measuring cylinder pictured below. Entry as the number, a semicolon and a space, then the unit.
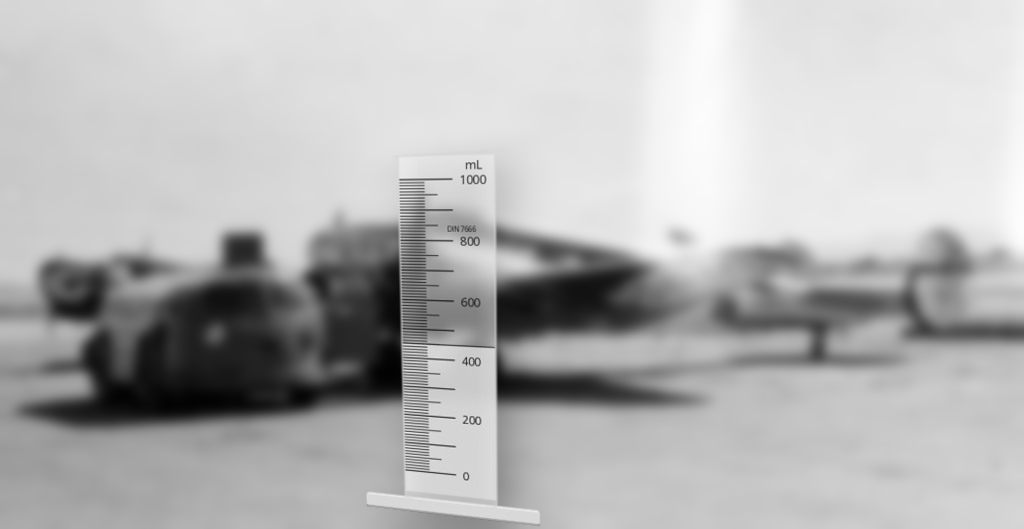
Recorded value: 450; mL
